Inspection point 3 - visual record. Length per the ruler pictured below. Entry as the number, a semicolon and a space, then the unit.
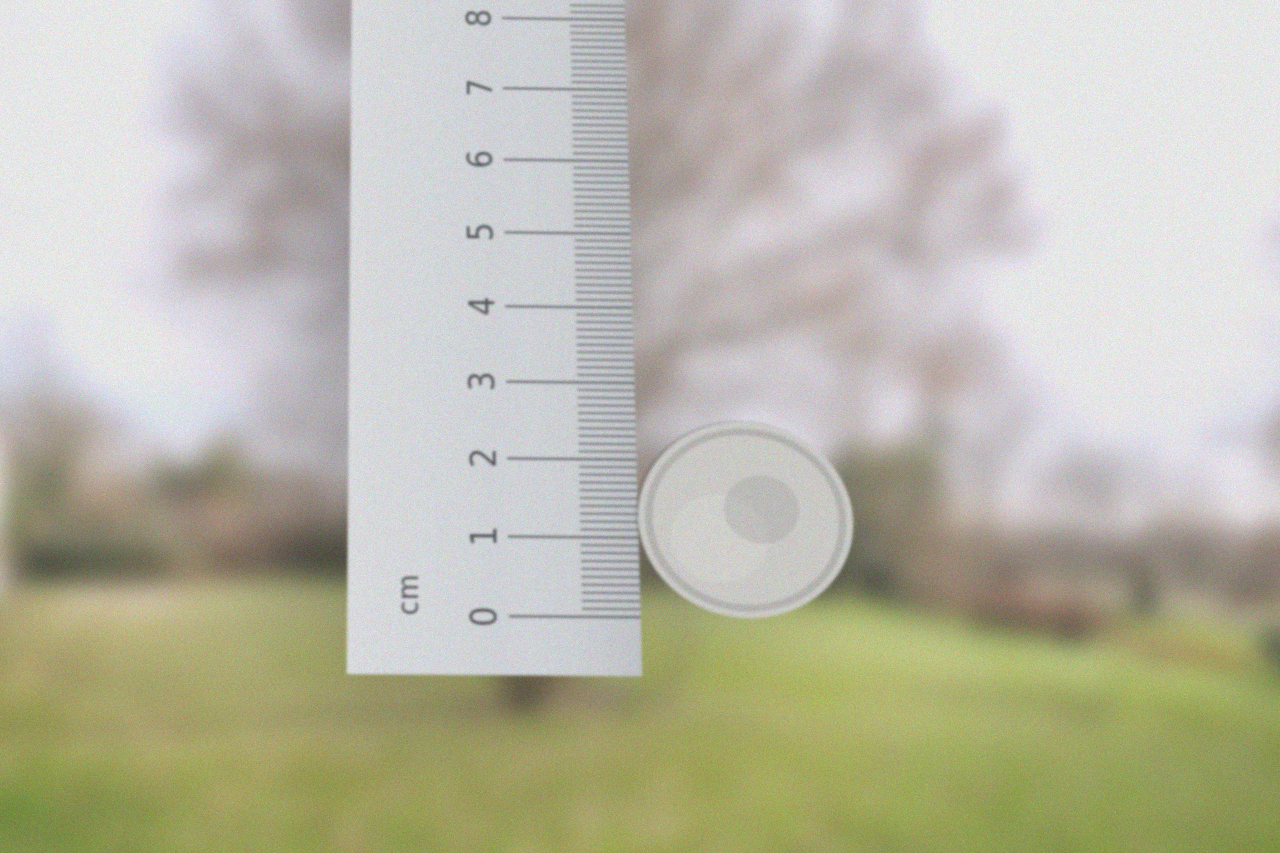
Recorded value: 2.5; cm
